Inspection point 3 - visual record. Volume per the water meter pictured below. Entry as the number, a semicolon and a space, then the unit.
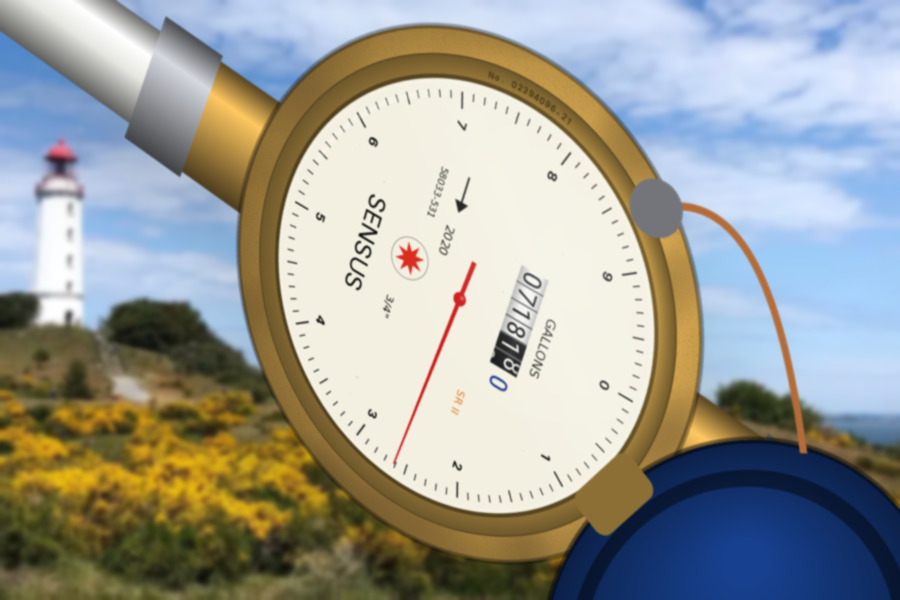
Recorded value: 718182.6; gal
